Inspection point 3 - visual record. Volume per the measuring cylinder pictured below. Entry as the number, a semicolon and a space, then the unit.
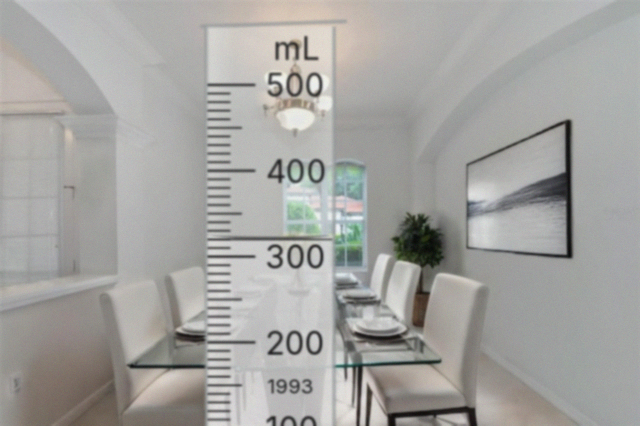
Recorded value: 320; mL
